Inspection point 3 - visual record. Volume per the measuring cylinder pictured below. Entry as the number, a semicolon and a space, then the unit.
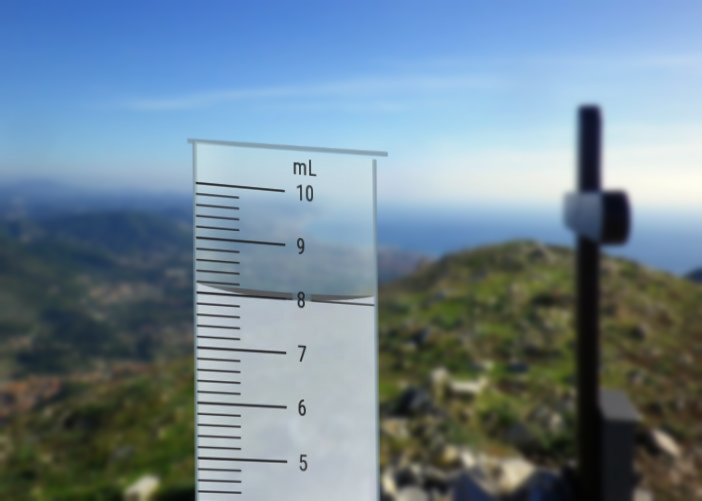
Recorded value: 8; mL
